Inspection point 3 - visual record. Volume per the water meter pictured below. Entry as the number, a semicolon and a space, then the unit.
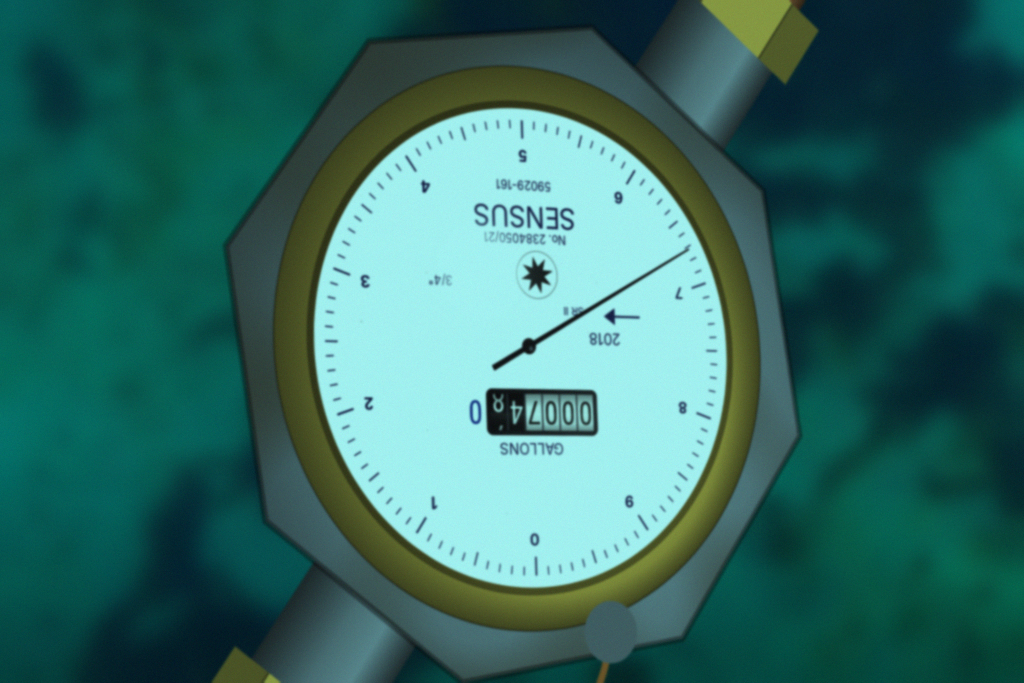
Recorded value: 7476.7; gal
